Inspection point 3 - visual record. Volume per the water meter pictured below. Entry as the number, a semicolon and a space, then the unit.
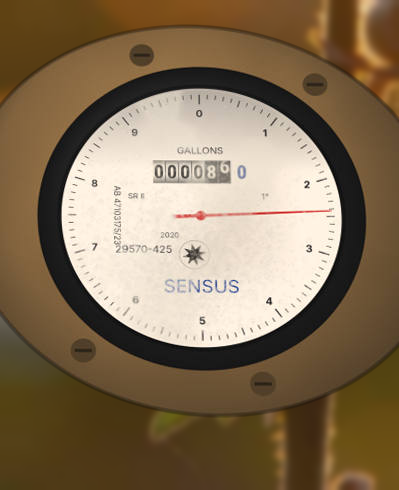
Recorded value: 862.4; gal
